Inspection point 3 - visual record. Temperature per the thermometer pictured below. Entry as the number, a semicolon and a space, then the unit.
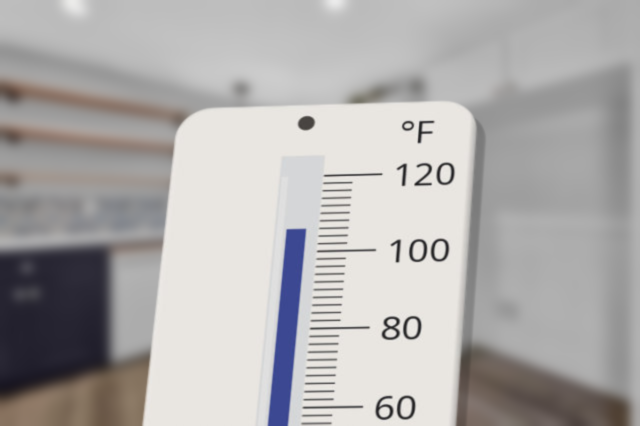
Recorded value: 106; °F
